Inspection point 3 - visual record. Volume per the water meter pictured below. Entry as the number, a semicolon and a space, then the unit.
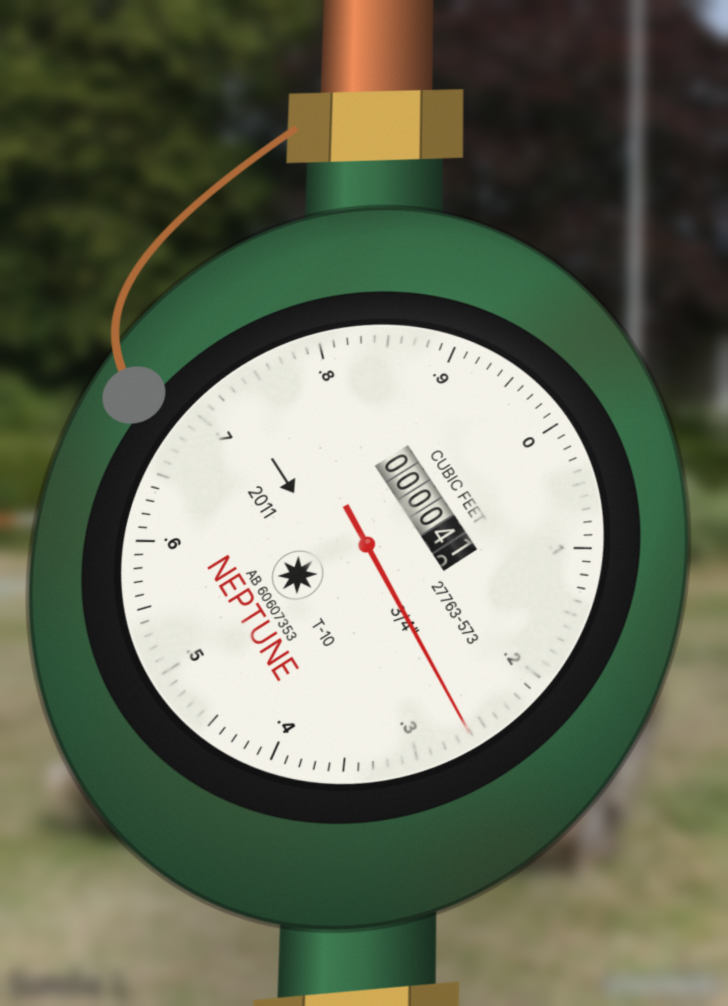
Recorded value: 41.26; ft³
